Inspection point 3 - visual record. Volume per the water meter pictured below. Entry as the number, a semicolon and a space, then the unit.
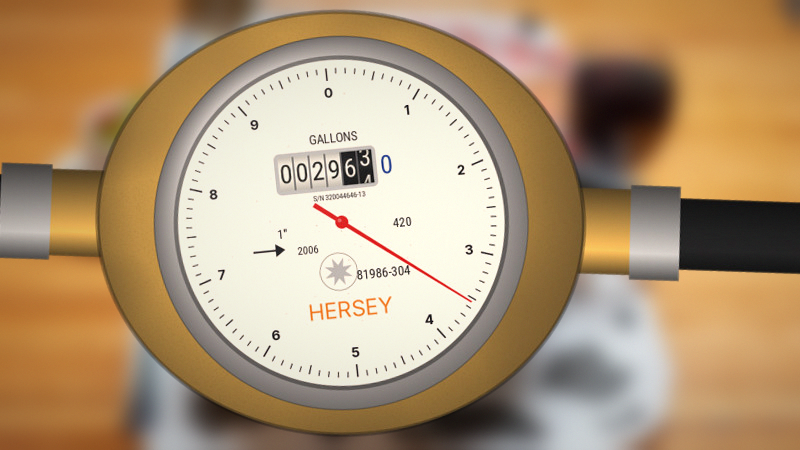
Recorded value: 29633.5; gal
